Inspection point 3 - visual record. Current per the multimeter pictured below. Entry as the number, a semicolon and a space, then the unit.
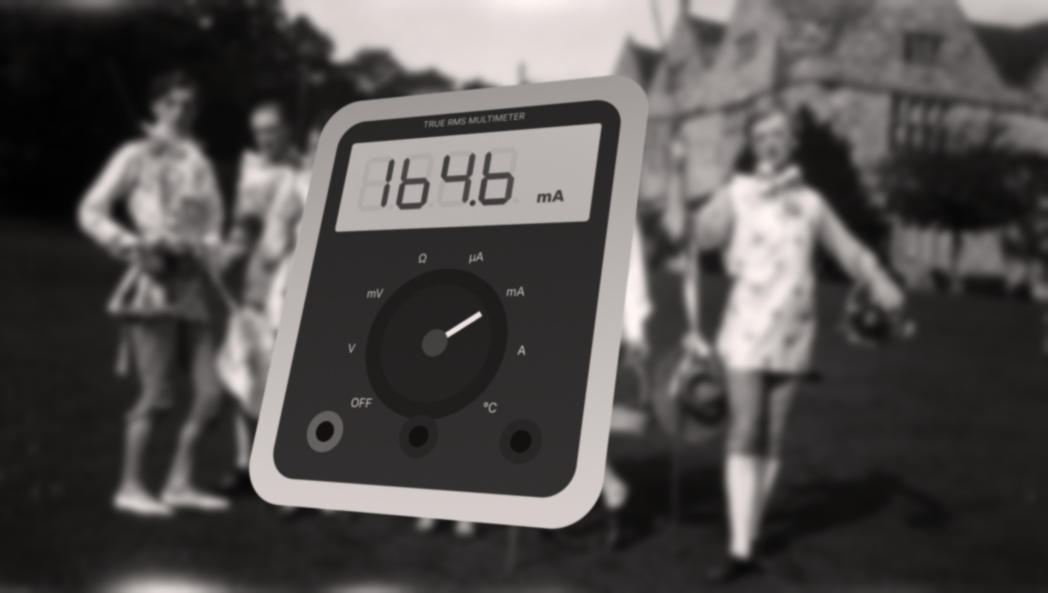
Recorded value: 164.6; mA
